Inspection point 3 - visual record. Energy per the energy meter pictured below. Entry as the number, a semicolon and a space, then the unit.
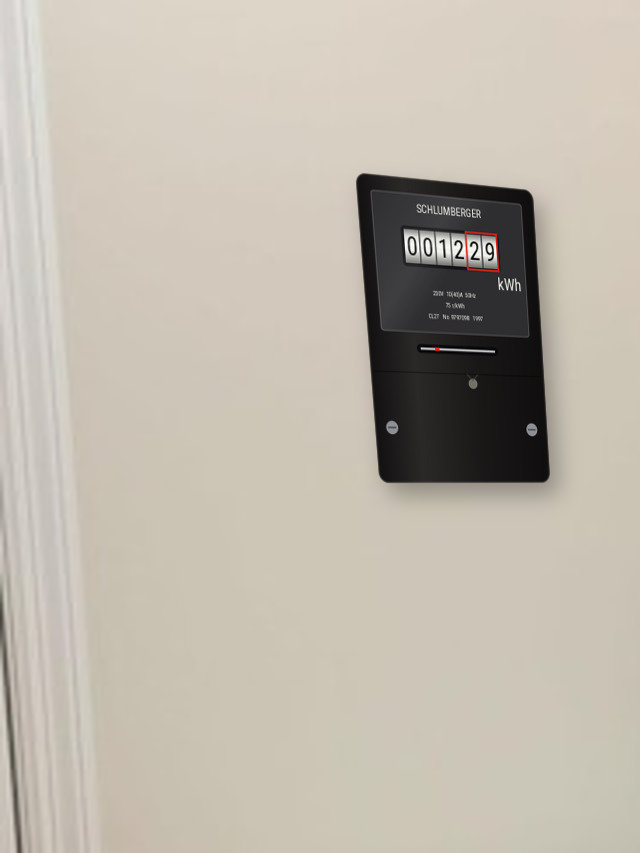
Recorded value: 12.29; kWh
